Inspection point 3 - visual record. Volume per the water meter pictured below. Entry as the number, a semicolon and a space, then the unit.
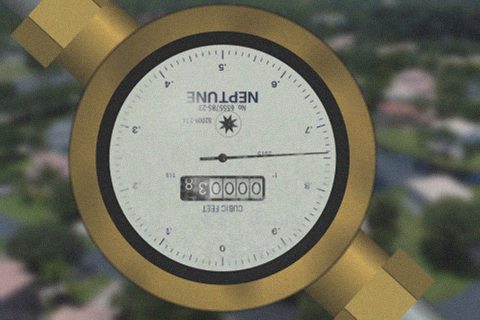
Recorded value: 37.74; ft³
